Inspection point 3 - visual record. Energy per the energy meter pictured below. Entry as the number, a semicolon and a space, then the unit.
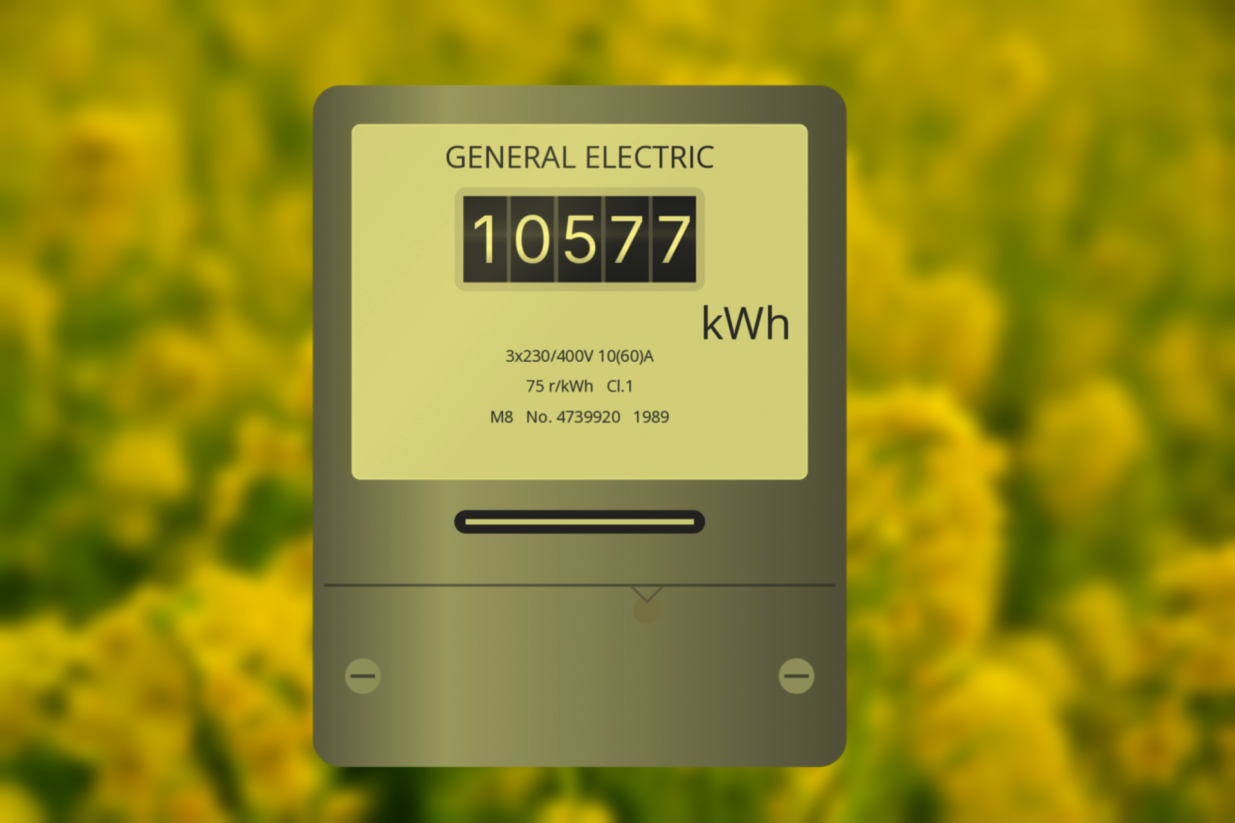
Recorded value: 10577; kWh
